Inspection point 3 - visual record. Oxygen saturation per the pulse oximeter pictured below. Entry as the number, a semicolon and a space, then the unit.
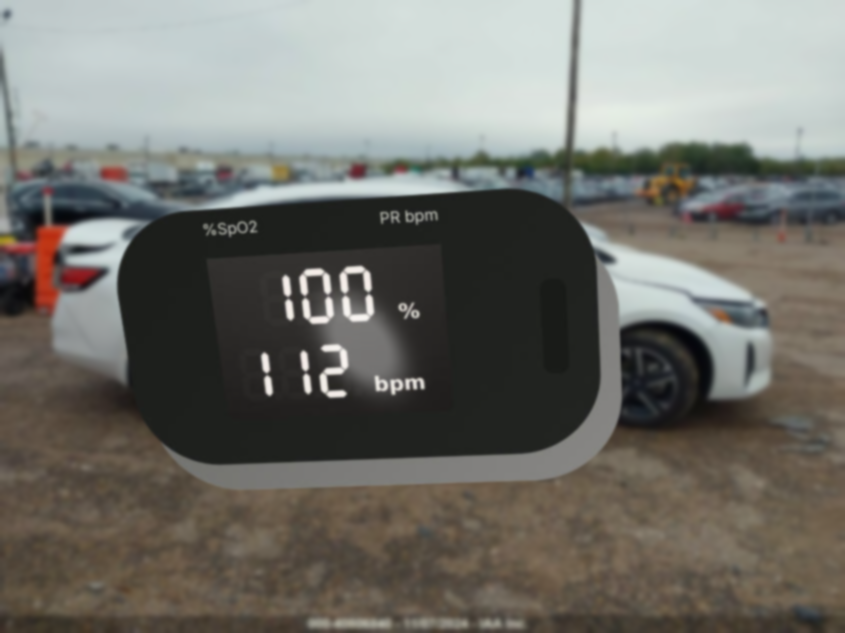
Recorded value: 100; %
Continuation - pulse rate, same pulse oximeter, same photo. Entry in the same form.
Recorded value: 112; bpm
